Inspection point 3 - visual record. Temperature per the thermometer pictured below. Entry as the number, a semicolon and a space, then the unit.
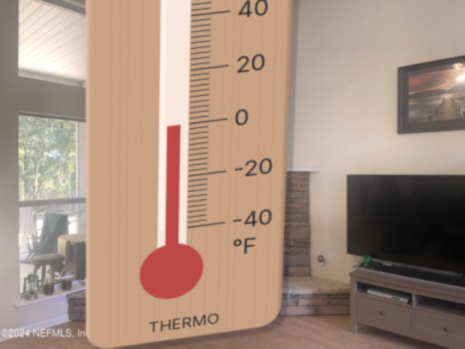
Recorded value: 0; °F
